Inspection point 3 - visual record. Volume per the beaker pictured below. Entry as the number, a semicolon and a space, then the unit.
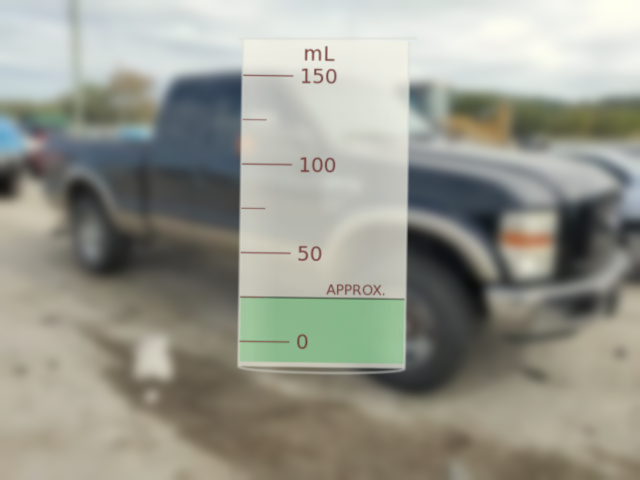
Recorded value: 25; mL
